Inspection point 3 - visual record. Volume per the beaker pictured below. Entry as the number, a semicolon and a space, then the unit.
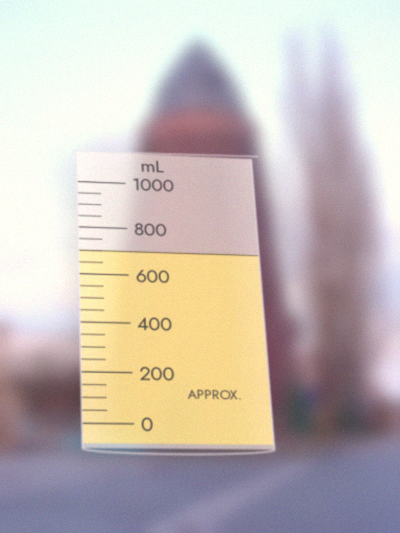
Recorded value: 700; mL
